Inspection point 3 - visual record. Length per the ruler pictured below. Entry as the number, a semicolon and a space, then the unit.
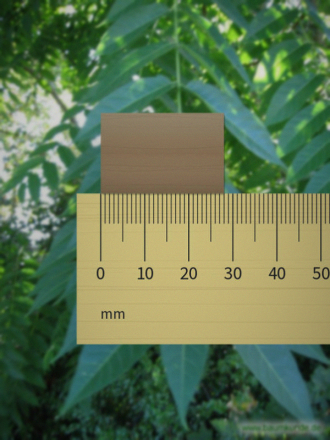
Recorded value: 28; mm
